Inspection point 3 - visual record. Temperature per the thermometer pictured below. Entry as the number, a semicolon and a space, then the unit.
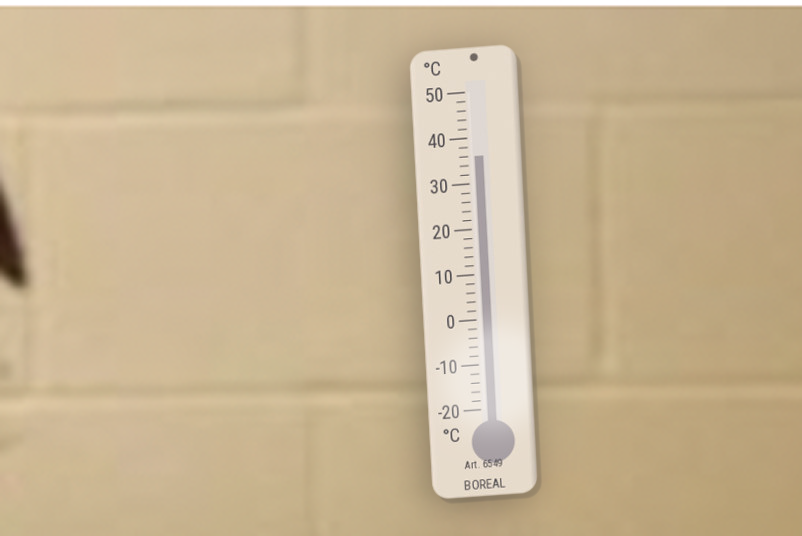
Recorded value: 36; °C
